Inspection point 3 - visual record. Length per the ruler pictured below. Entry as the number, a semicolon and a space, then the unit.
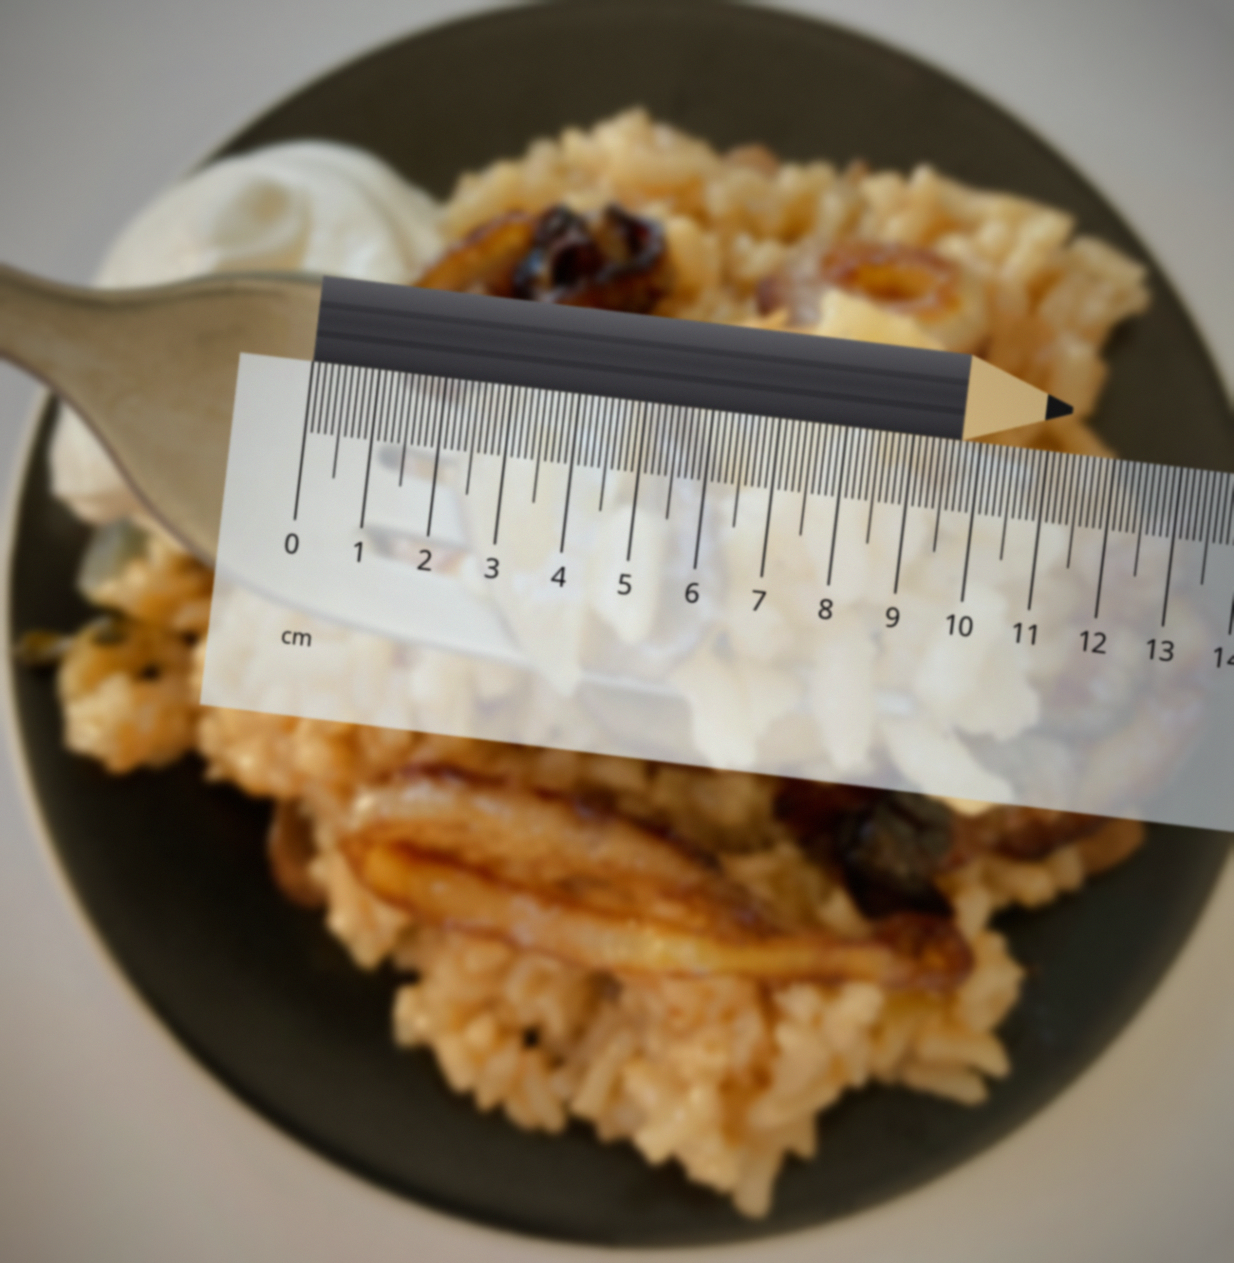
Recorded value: 11.3; cm
